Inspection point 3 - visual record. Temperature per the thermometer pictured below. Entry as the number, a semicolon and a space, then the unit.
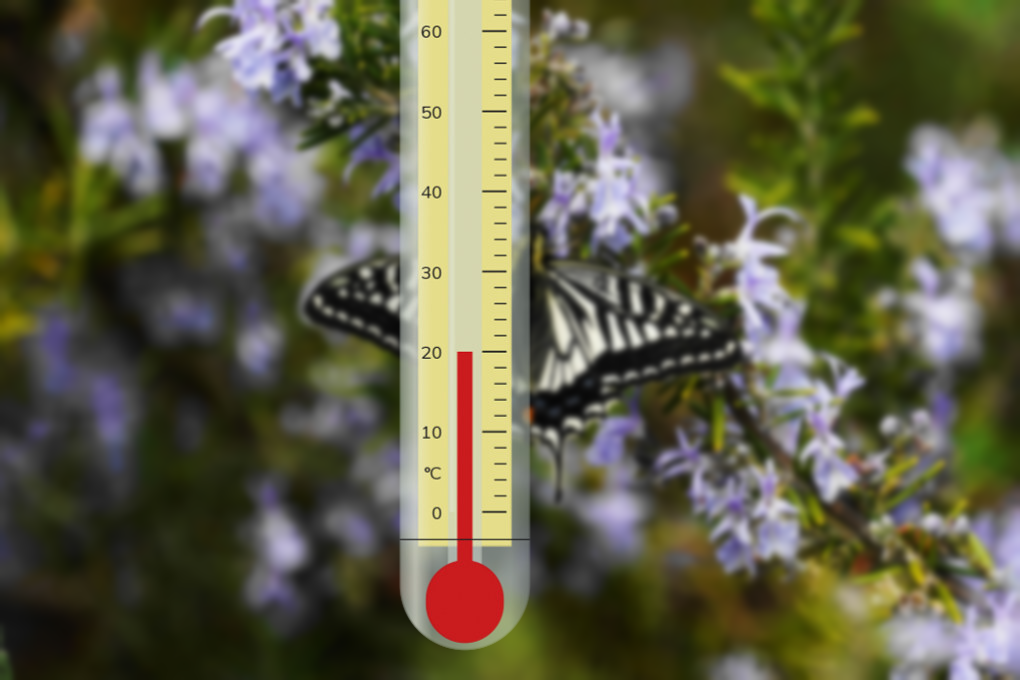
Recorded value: 20; °C
